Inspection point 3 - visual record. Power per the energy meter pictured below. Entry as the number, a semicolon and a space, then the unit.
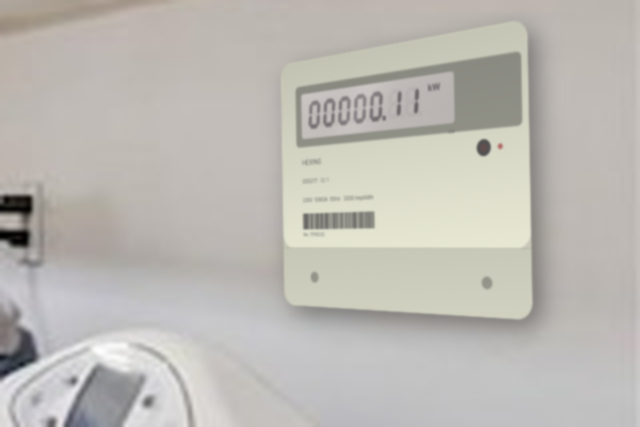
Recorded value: 0.11; kW
